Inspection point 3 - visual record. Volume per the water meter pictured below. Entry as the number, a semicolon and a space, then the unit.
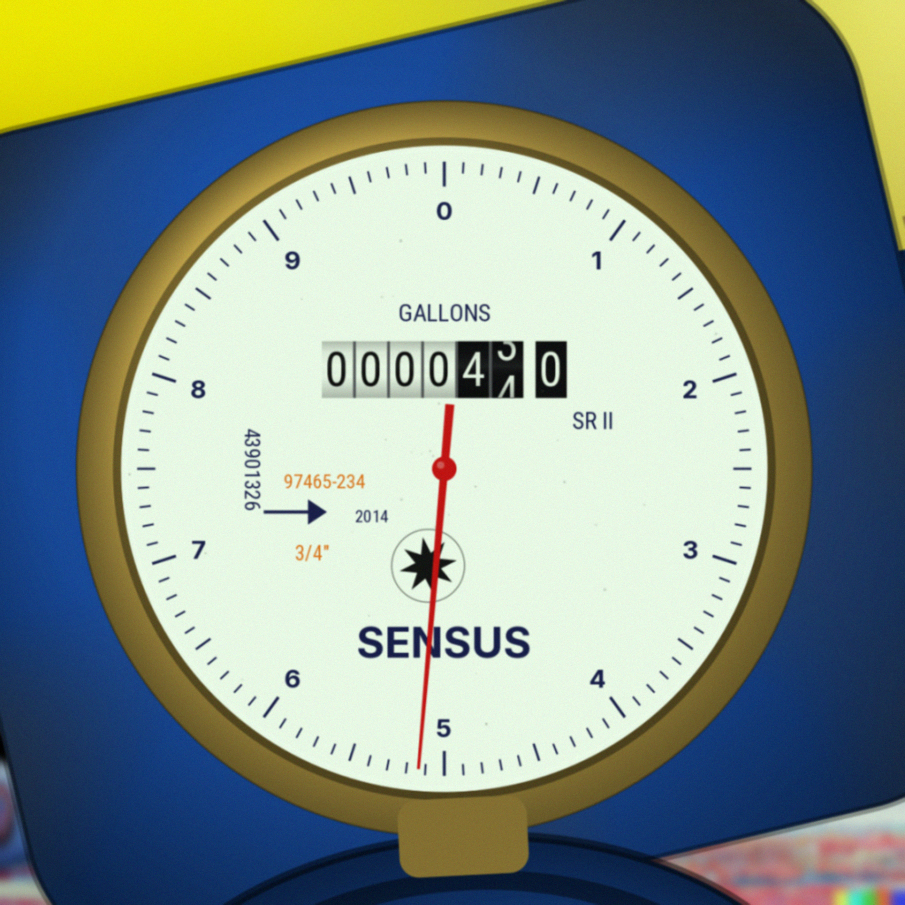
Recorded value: 435.1; gal
